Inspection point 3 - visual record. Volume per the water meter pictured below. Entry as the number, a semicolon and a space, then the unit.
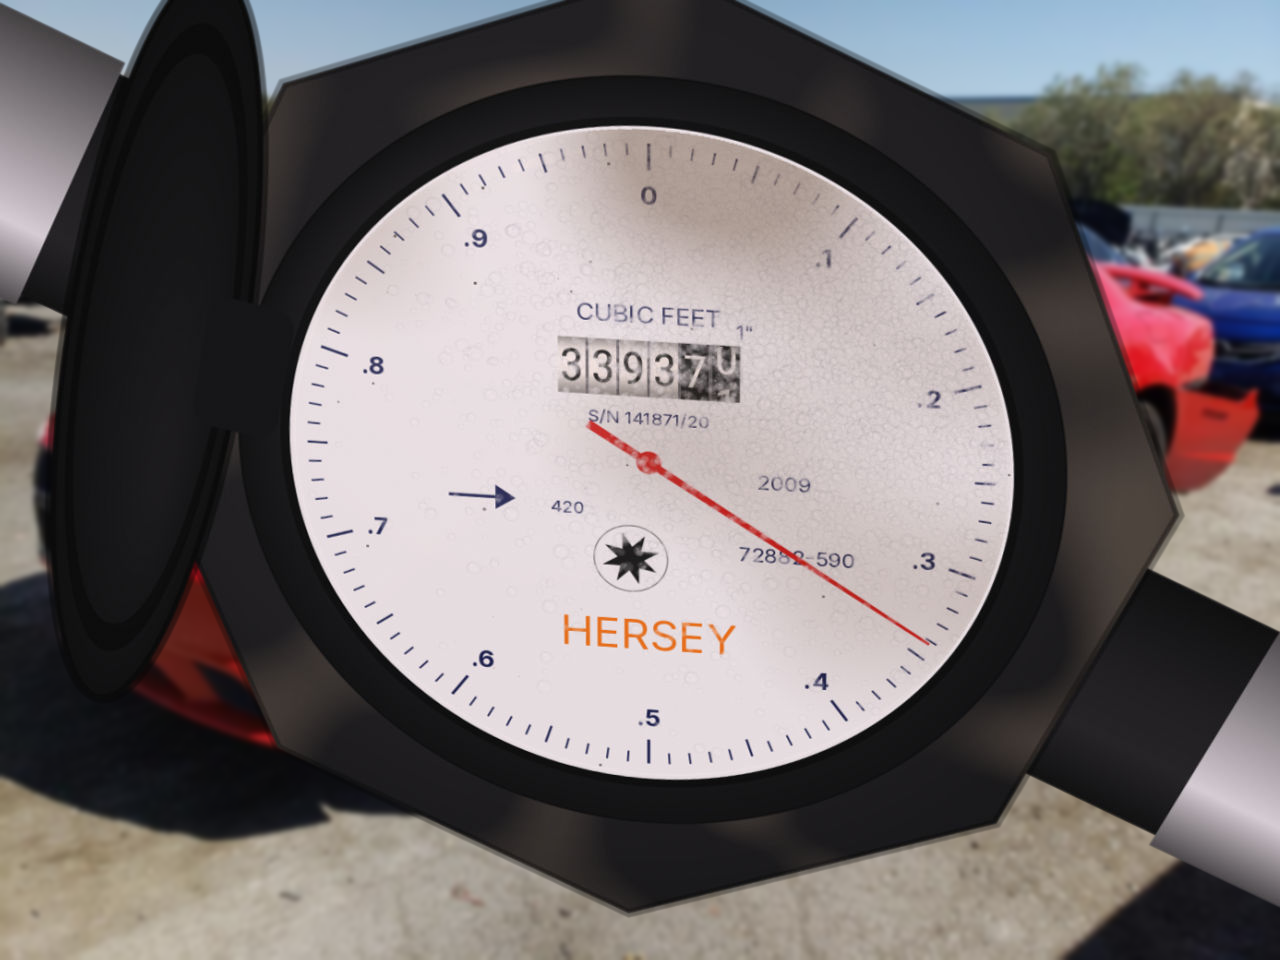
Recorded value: 339370.34; ft³
